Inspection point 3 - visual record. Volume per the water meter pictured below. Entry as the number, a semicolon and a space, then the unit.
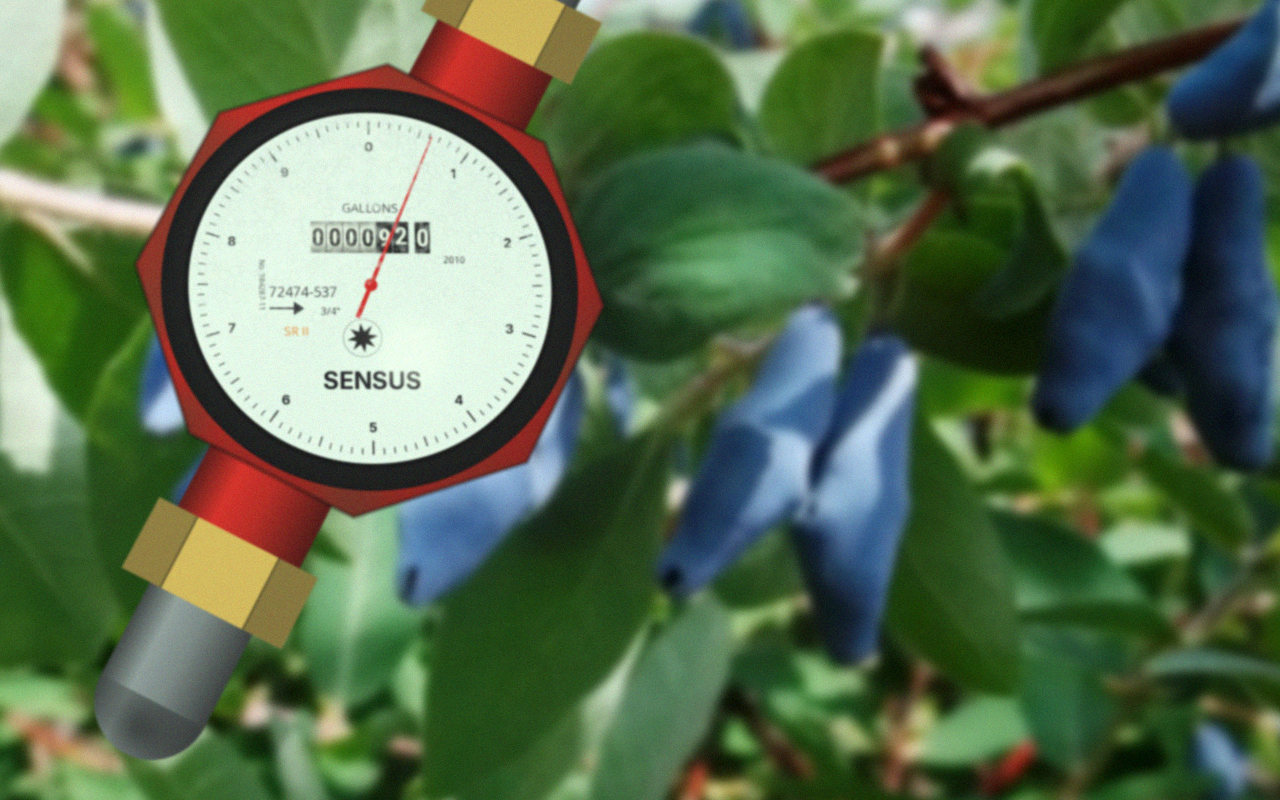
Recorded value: 920.6; gal
